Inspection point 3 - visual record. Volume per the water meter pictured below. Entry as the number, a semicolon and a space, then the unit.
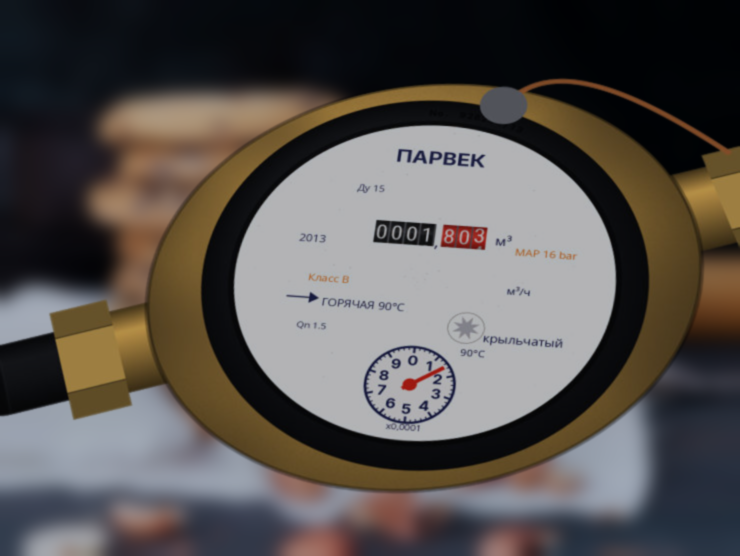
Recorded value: 1.8031; m³
